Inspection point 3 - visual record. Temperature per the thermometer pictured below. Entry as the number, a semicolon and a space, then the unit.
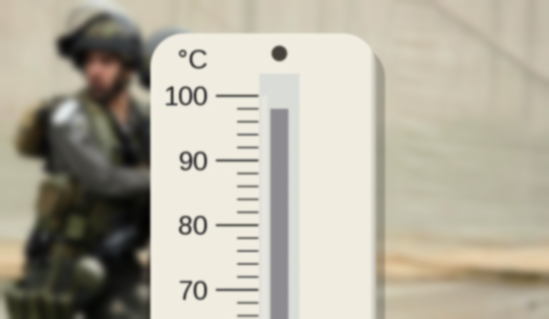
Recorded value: 98; °C
